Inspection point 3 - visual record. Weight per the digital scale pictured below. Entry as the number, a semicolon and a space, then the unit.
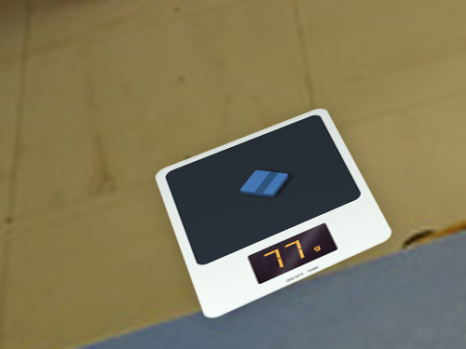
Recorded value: 77; g
